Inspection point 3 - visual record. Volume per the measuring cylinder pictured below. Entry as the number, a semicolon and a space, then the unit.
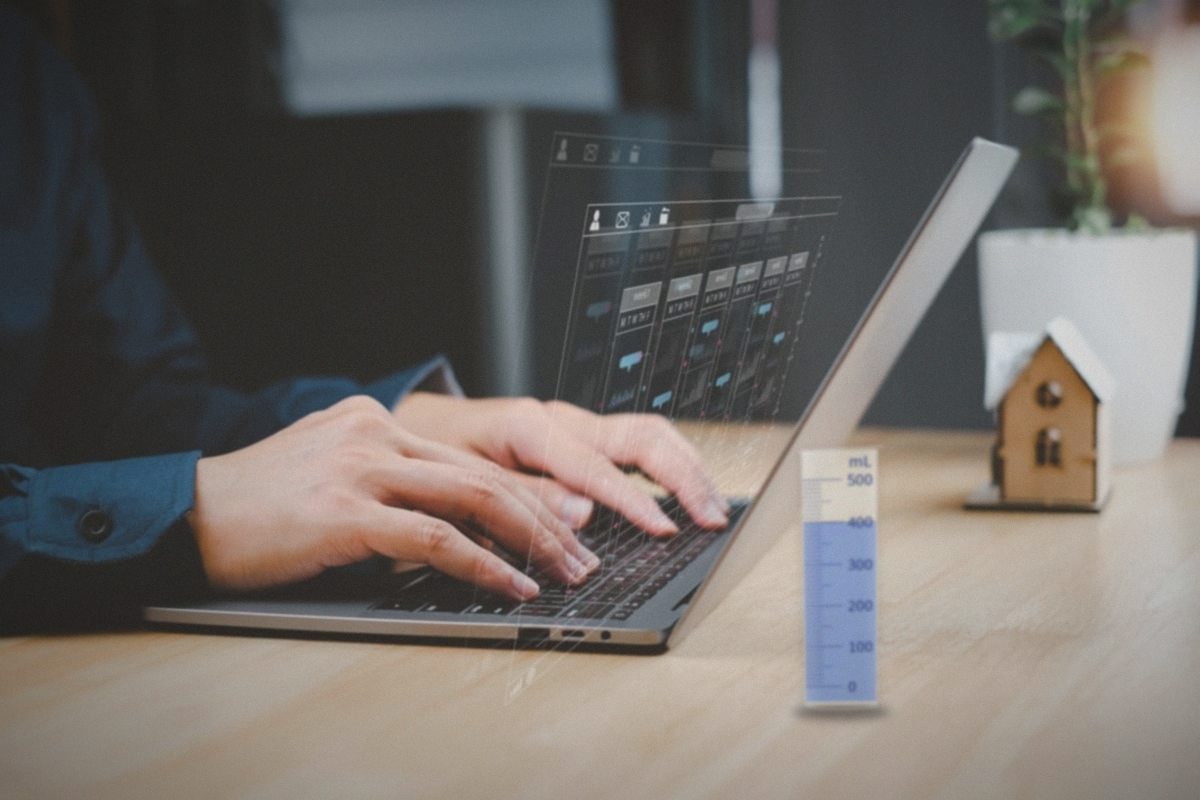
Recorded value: 400; mL
